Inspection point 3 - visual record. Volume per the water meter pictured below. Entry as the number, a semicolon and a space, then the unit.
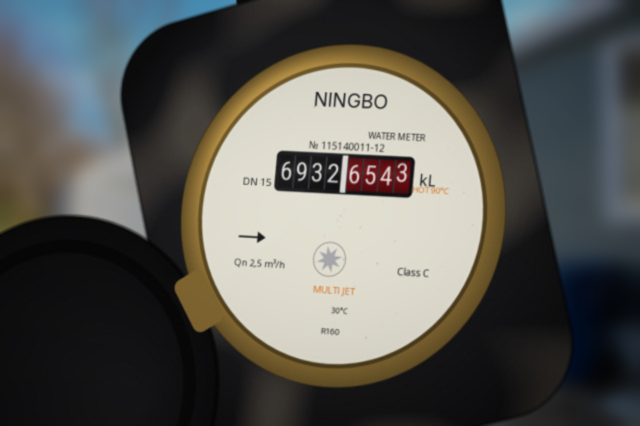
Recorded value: 6932.6543; kL
